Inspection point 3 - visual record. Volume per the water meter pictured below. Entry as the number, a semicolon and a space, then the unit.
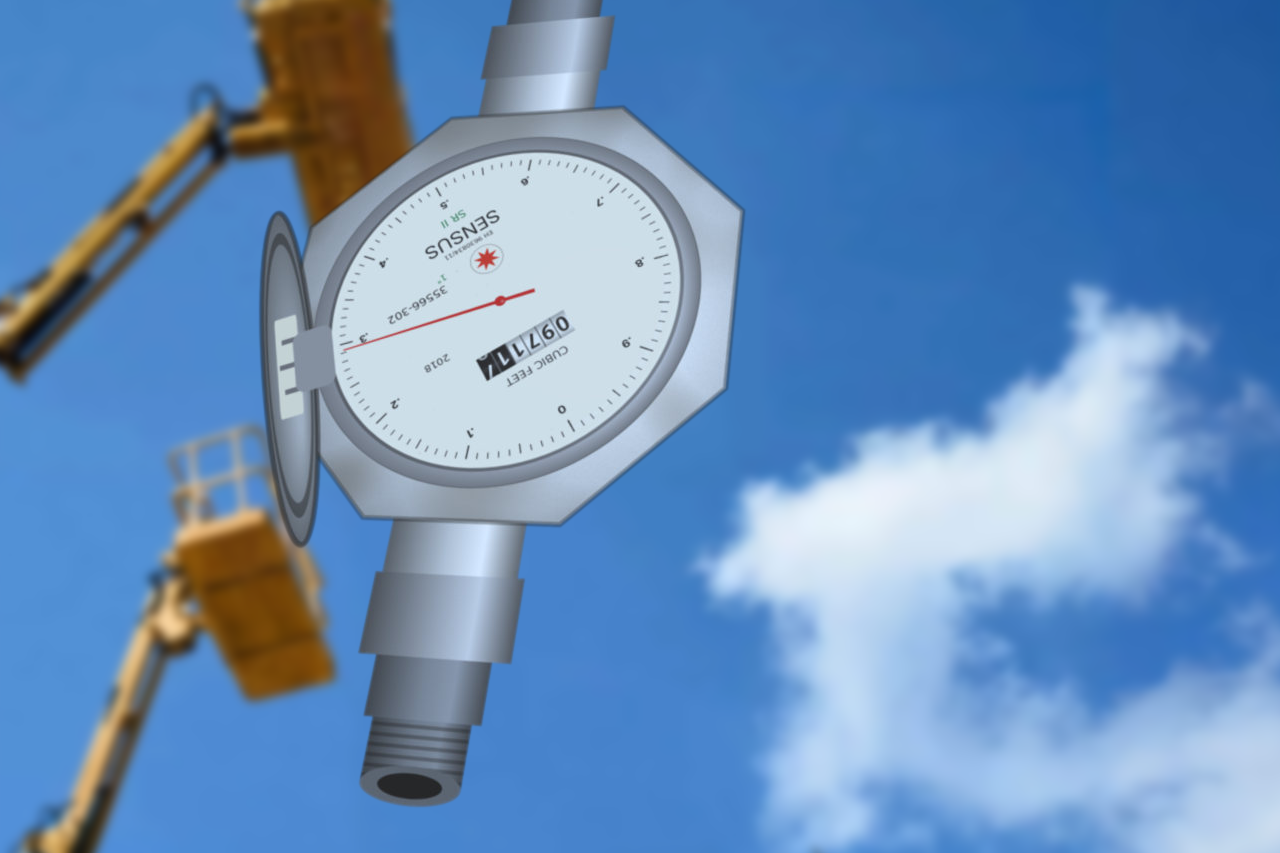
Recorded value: 97117.29; ft³
